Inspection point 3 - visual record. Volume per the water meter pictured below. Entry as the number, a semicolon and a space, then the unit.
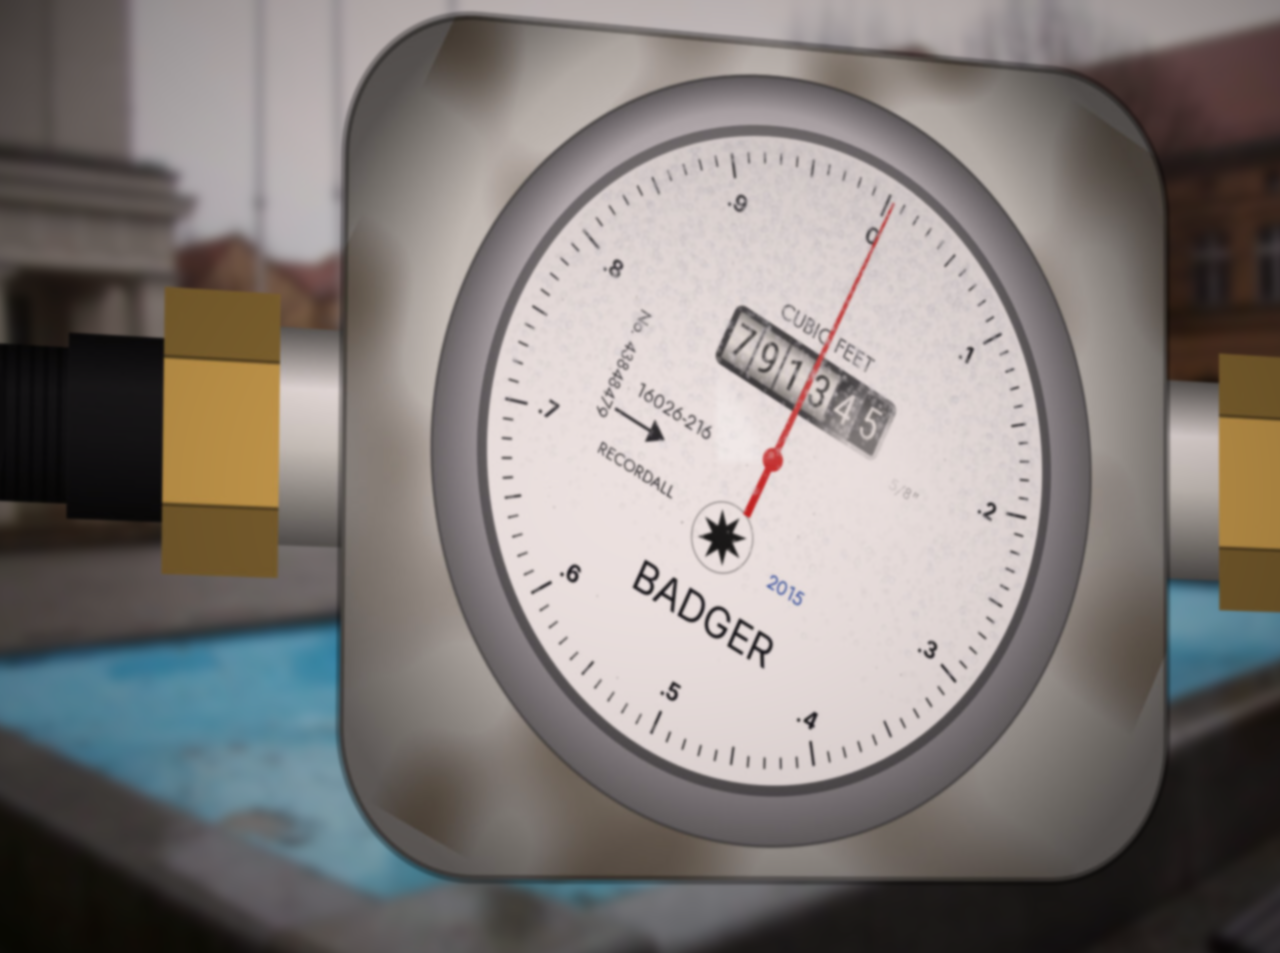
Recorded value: 791345.00; ft³
